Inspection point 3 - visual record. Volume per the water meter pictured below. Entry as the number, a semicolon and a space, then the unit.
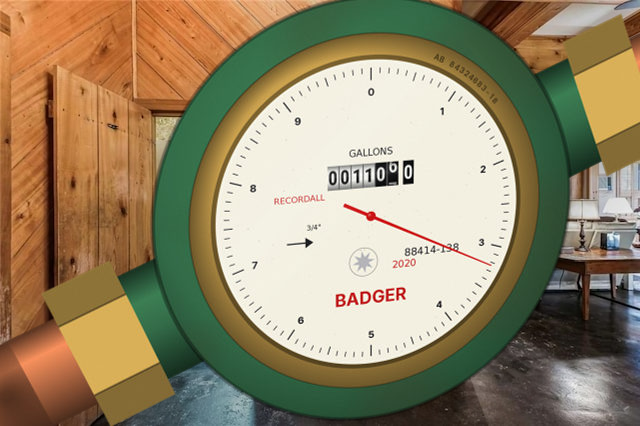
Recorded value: 11063.2; gal
